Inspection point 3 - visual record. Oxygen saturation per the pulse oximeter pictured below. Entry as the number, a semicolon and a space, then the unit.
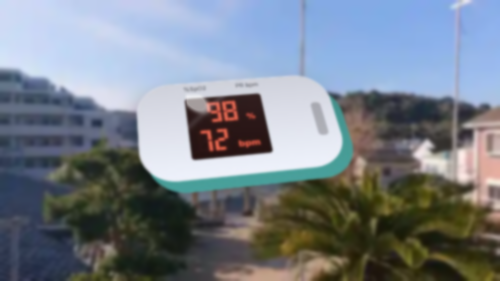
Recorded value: 98; %
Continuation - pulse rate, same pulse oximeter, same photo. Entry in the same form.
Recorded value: 72; bpm
